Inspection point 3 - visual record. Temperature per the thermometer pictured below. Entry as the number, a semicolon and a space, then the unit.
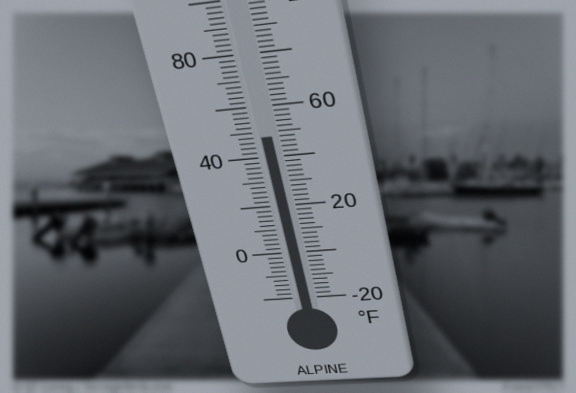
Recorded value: 48; °F
